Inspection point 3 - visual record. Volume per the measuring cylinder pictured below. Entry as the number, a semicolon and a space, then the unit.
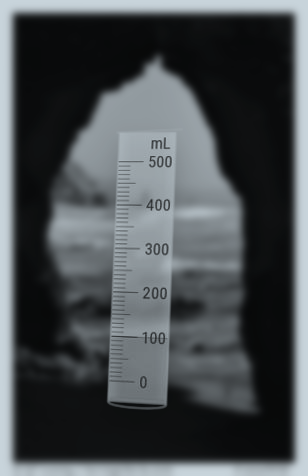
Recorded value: 100; mL
